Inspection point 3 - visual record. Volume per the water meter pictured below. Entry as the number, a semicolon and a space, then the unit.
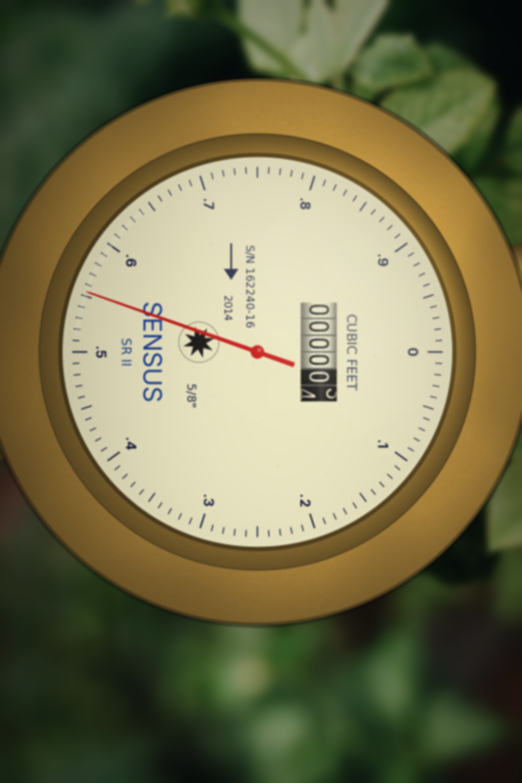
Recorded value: 3.55; ft³
